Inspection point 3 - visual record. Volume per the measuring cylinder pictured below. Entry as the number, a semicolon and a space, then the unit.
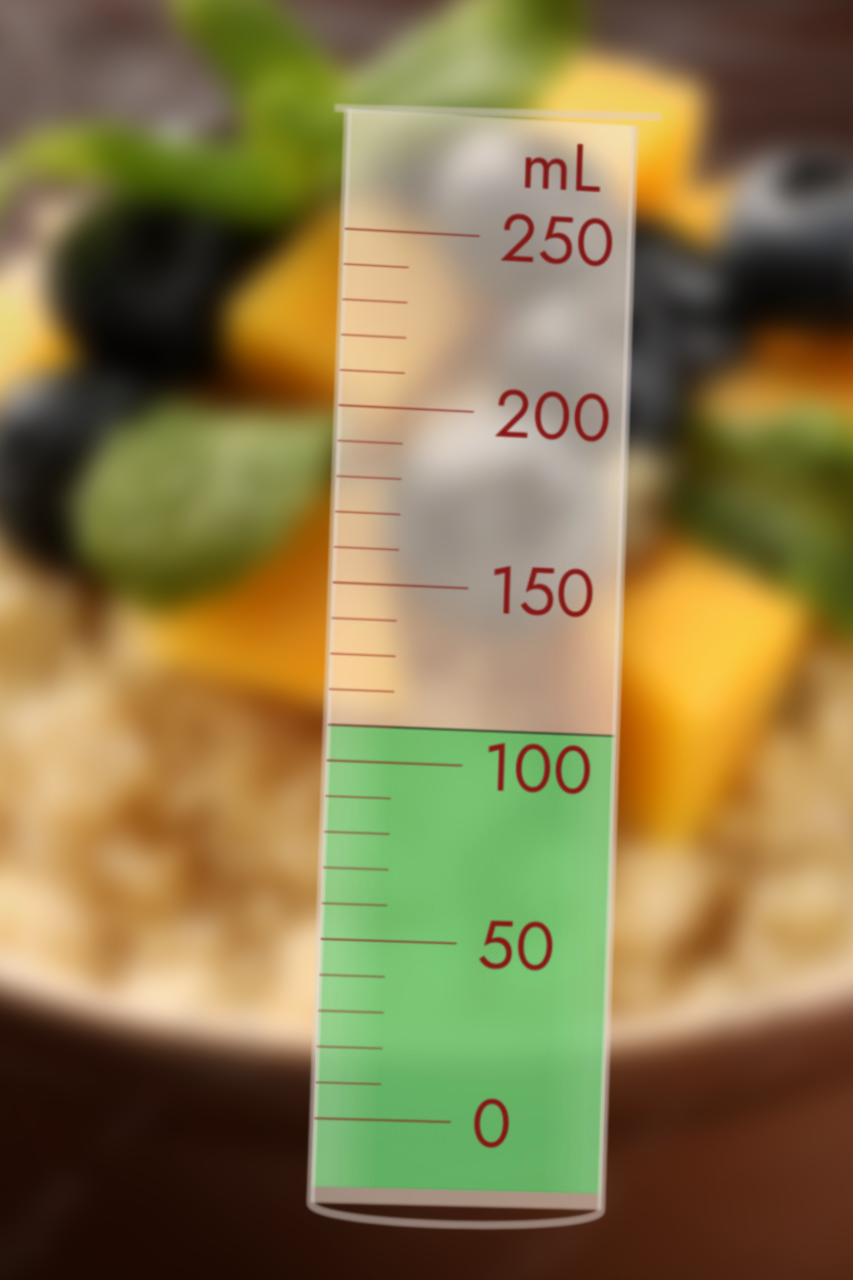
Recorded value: 110; mL
